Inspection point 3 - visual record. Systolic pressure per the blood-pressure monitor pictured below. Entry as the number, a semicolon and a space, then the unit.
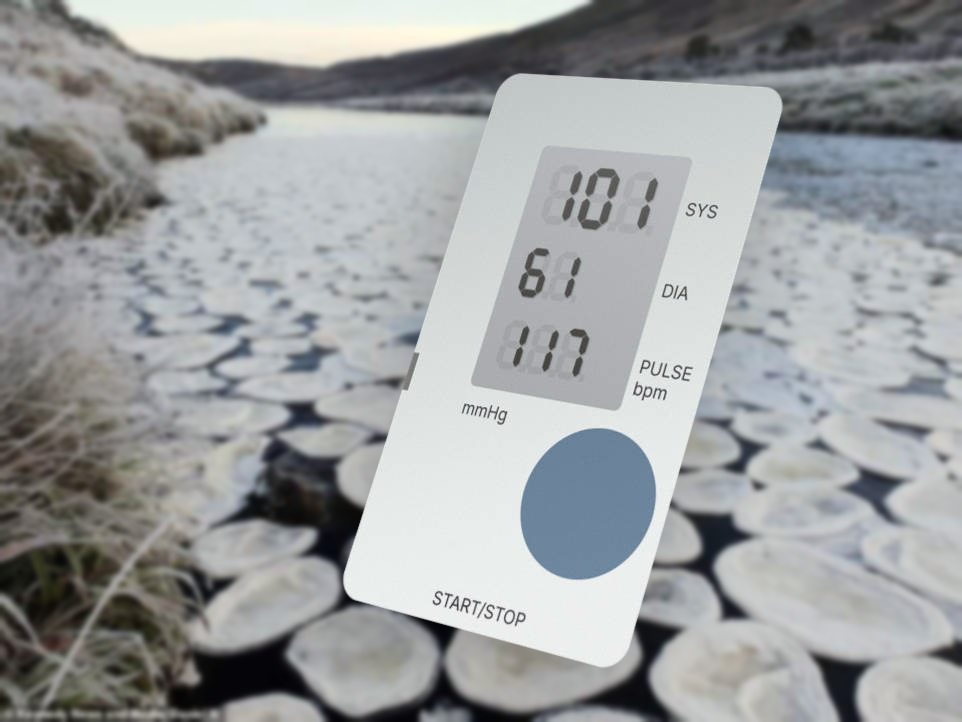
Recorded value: 101; mmHg
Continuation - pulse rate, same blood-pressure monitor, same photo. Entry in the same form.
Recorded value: 117; bpm
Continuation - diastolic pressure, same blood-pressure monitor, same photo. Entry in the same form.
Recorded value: 61; mmHg
